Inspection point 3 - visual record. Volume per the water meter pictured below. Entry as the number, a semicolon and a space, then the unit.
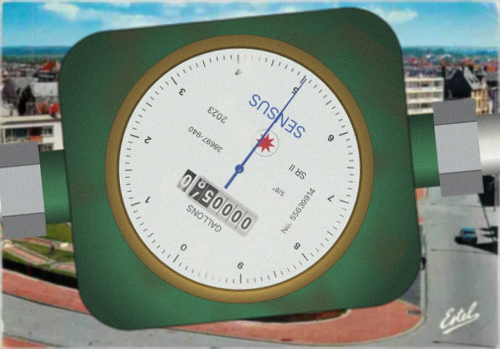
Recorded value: 575.0; gal
